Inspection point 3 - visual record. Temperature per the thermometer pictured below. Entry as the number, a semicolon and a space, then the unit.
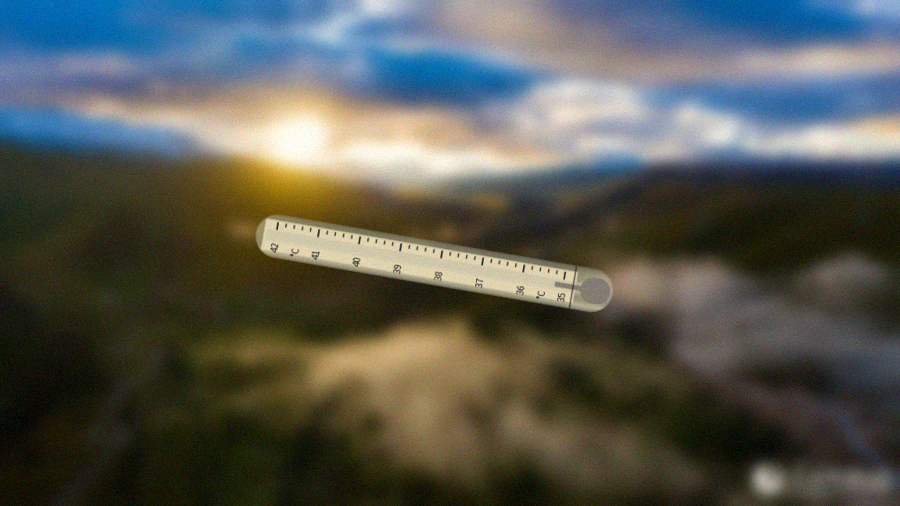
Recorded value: 35.2; °C
